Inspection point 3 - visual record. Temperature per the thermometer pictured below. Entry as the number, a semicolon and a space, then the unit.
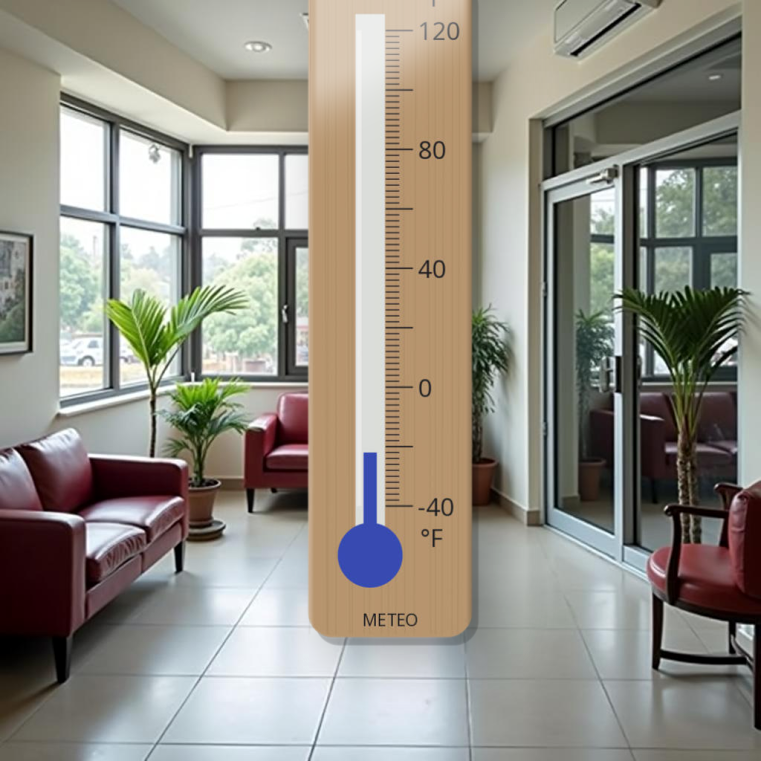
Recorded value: -22; °F
